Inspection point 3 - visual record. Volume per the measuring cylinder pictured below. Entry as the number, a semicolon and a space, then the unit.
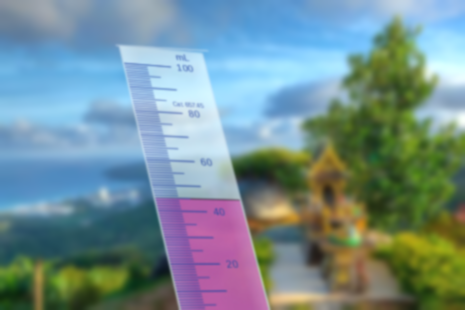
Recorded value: 45; mL
